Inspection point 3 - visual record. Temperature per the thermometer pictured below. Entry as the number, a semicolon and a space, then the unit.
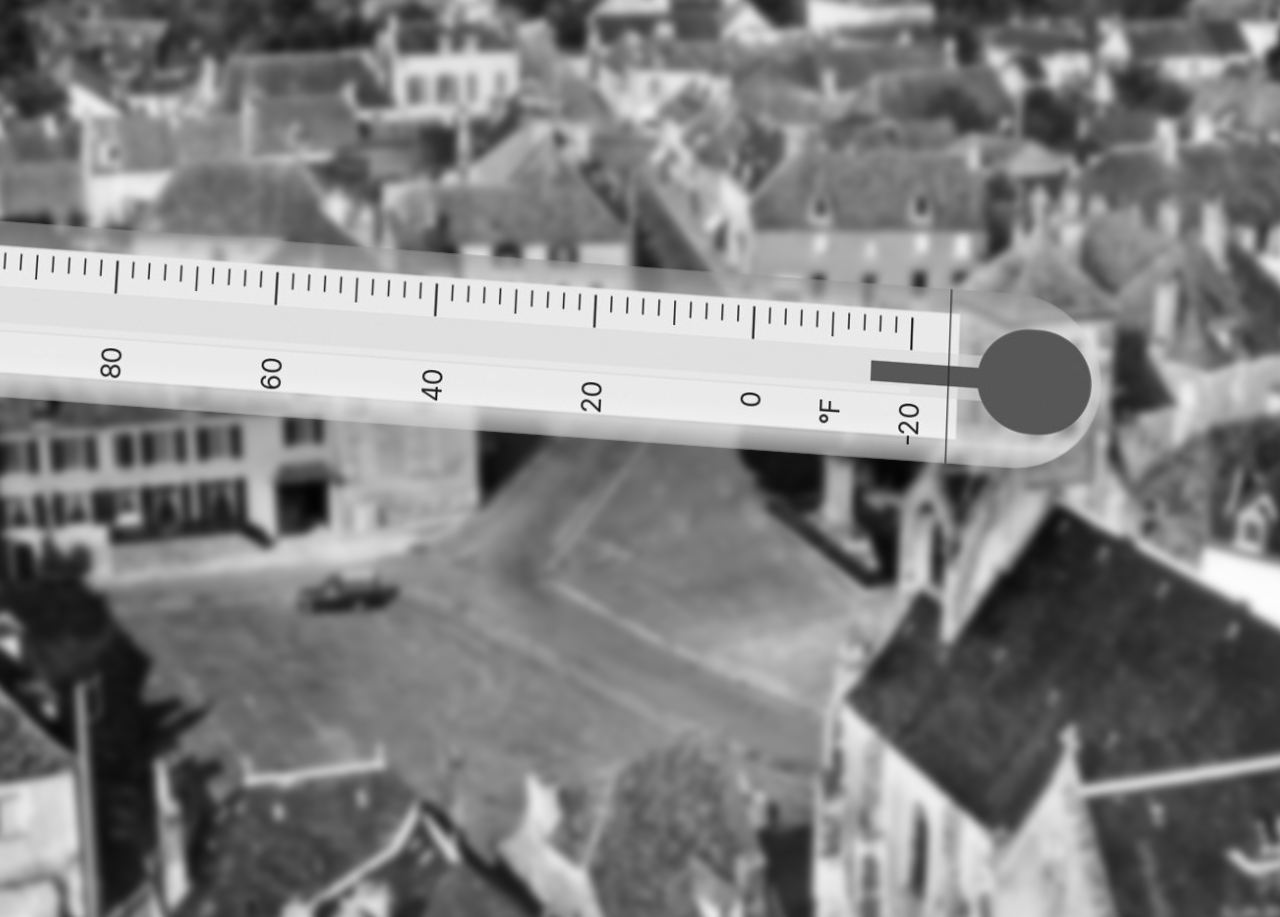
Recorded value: -15; °F
